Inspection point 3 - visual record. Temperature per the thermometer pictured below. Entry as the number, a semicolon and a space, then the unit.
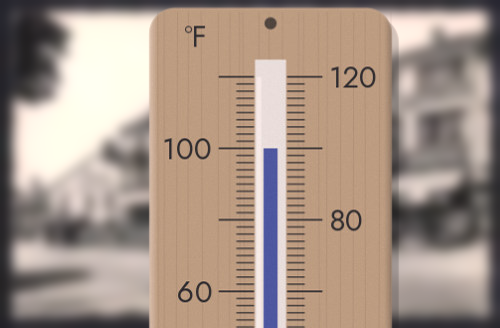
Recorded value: 100; °F
